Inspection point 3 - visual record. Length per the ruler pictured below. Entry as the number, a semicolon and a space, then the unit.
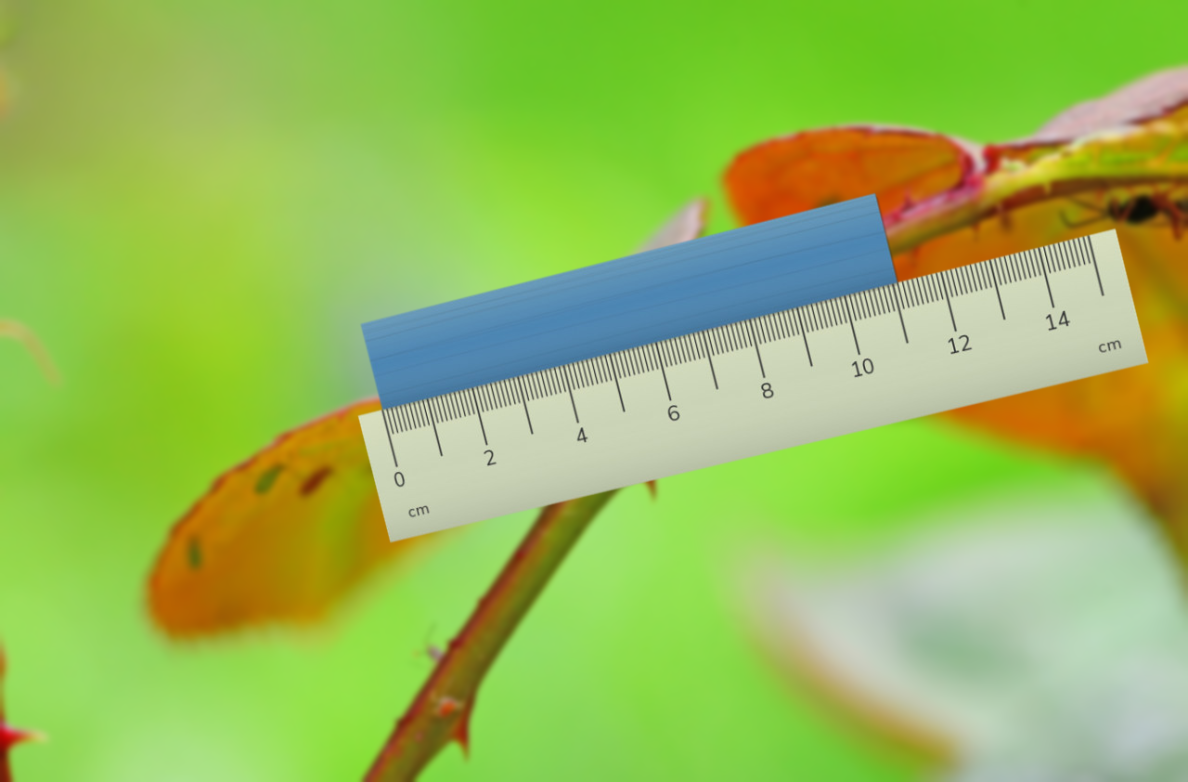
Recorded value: 11.1; cm
